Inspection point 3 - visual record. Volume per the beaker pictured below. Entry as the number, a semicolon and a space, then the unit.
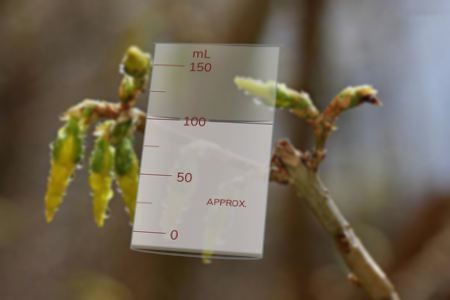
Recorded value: 100; mL
